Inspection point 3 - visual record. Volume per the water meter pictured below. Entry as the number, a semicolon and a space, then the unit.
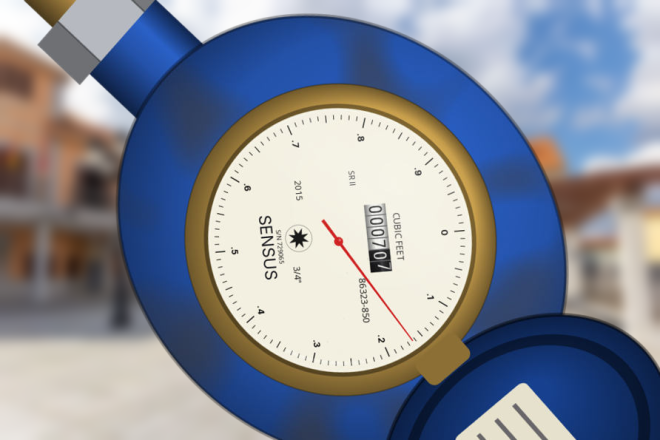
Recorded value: 707.16; ft³
